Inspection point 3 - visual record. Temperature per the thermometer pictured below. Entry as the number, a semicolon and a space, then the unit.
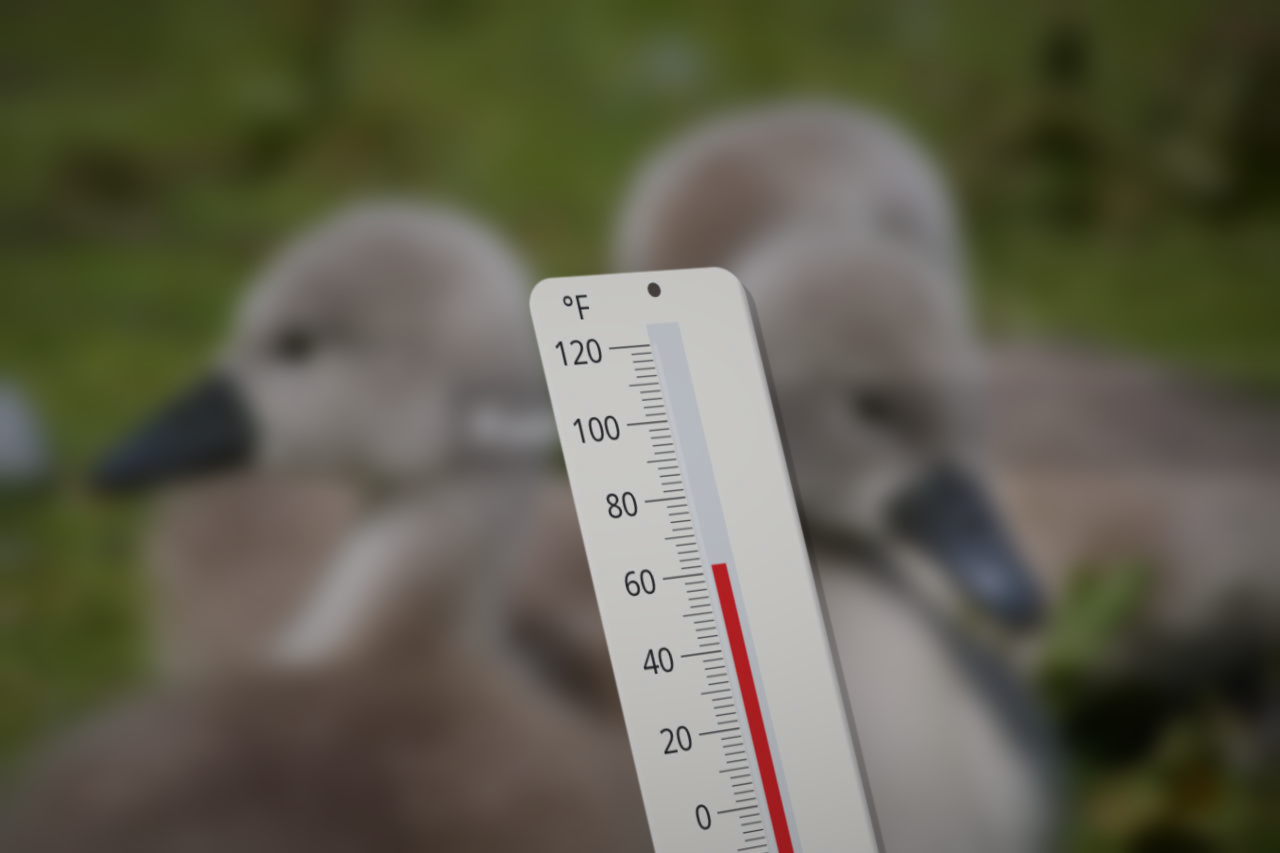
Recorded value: 62; °F
